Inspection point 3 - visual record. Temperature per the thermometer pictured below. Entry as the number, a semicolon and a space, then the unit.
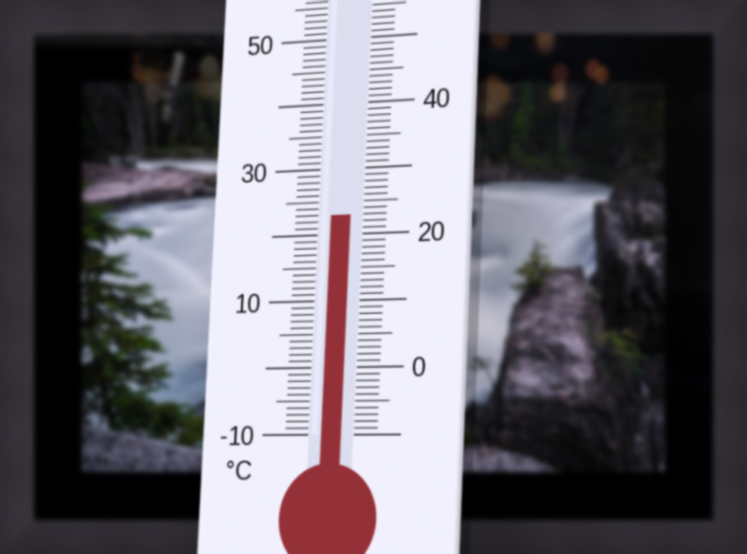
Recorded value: 23; °C
